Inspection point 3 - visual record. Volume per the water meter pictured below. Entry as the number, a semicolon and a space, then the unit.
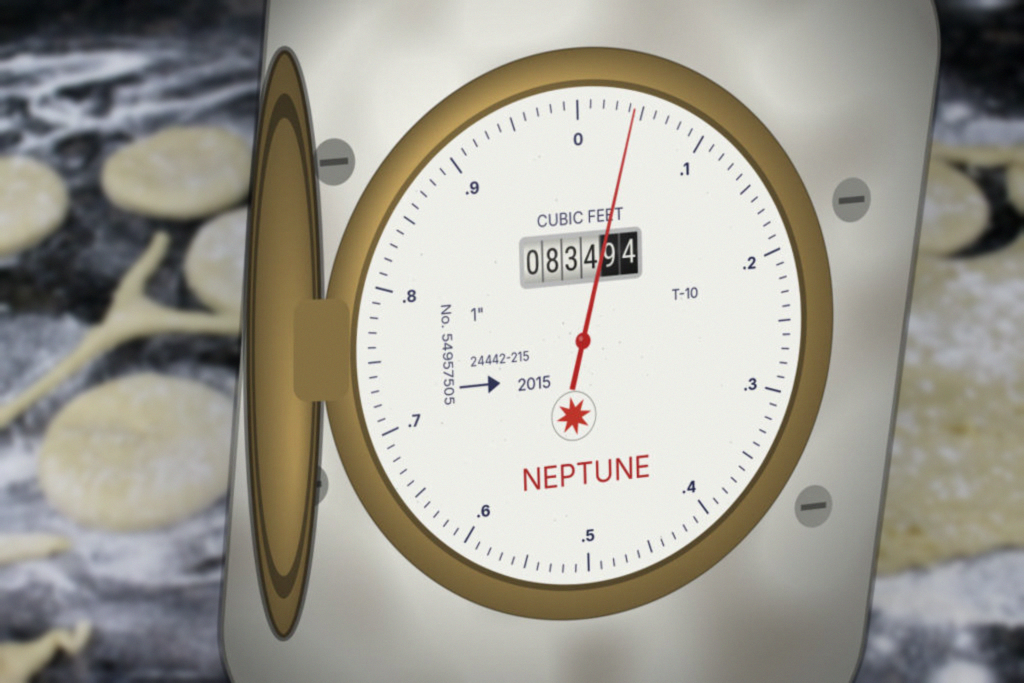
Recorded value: 83494.04; ft³
